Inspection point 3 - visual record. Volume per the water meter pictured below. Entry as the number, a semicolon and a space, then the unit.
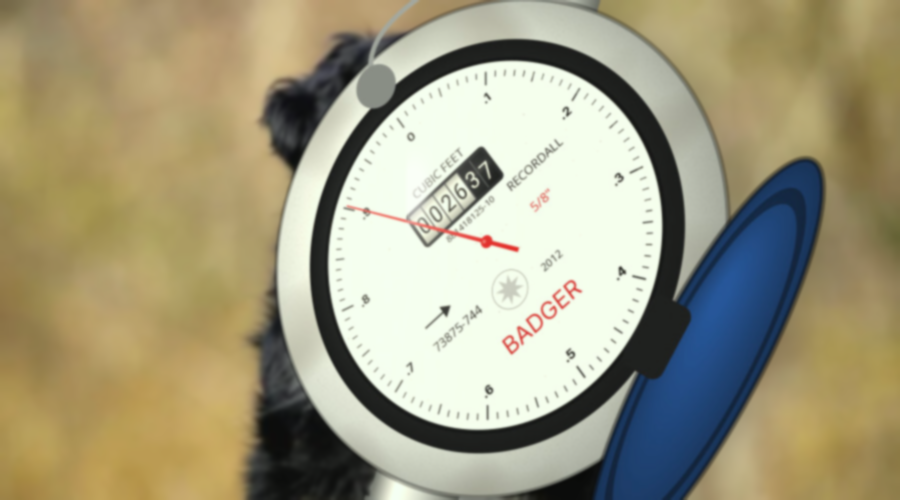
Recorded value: 2636.90; ft³
